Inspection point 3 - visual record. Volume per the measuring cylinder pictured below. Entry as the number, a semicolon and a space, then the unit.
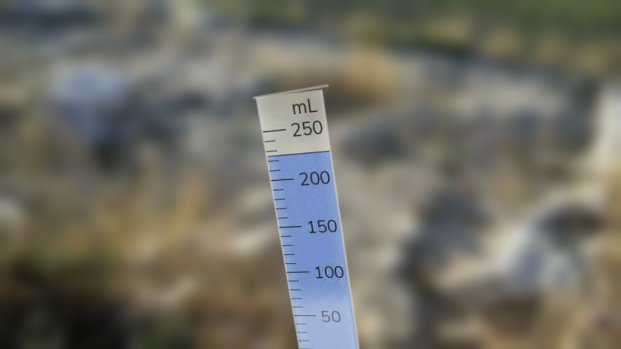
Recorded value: 225; mL
